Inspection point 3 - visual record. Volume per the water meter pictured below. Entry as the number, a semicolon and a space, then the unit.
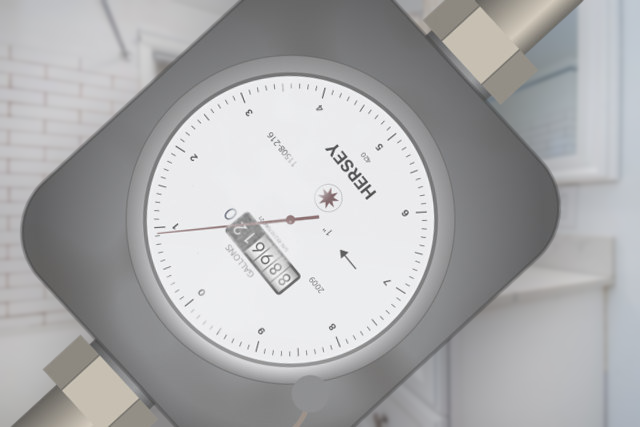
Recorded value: 8896120.9; gal
